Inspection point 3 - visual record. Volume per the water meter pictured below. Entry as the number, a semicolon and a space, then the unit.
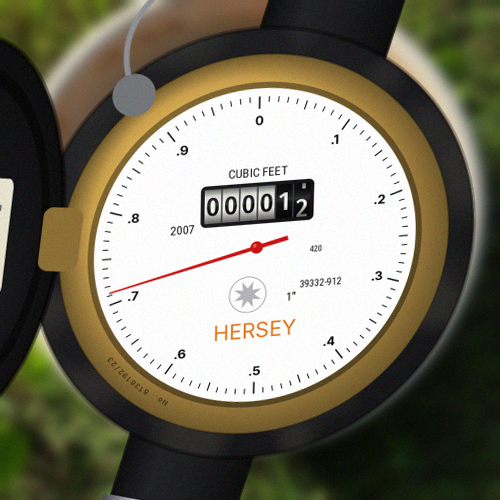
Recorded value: 11.71; ft³
